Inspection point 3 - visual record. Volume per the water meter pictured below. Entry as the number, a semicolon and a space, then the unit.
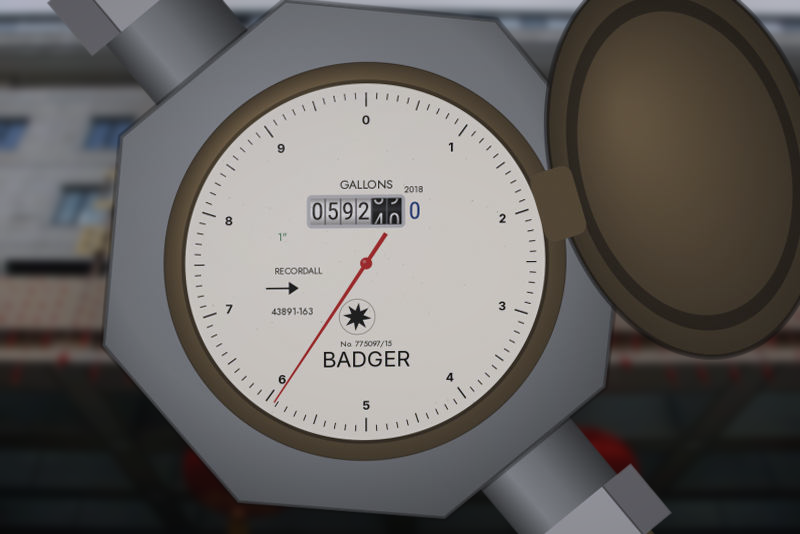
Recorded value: 592395.9; gal
